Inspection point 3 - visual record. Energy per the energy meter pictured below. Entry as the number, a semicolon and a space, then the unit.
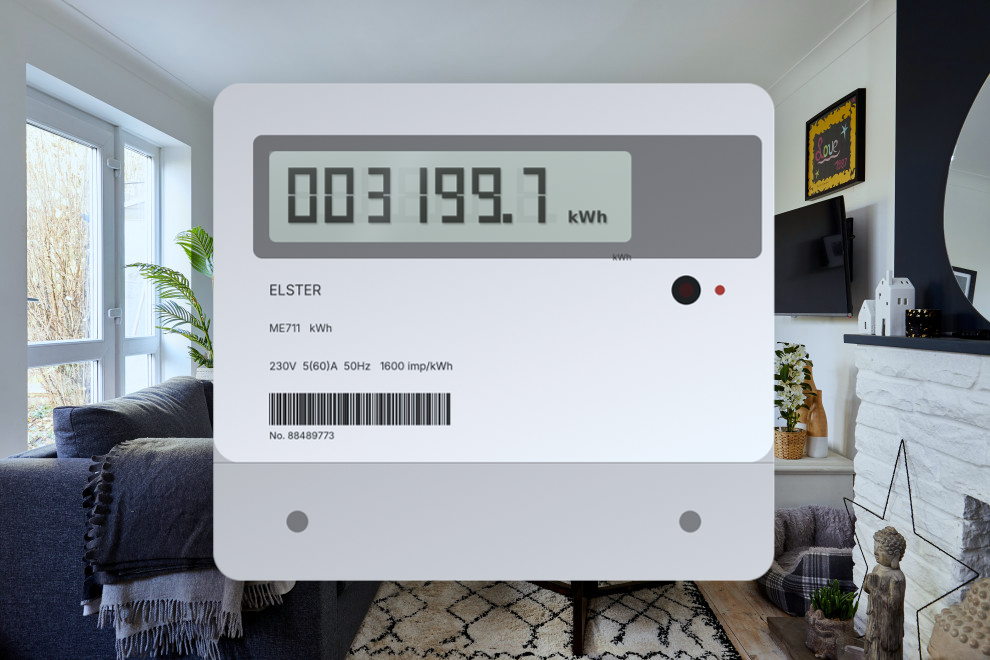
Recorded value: 3199.7; kWh
